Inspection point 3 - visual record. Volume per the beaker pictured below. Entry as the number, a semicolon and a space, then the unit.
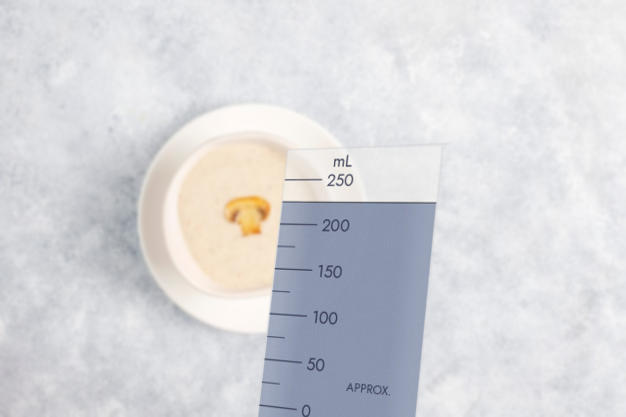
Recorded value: 225; mL
